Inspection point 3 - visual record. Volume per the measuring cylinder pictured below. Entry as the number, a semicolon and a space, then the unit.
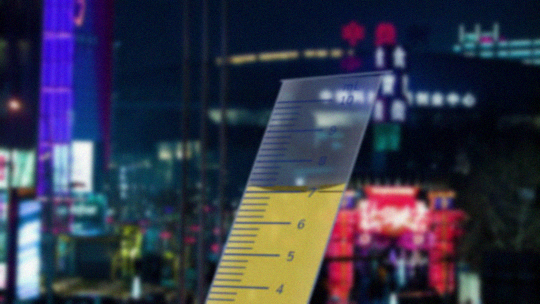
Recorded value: 7; mL
